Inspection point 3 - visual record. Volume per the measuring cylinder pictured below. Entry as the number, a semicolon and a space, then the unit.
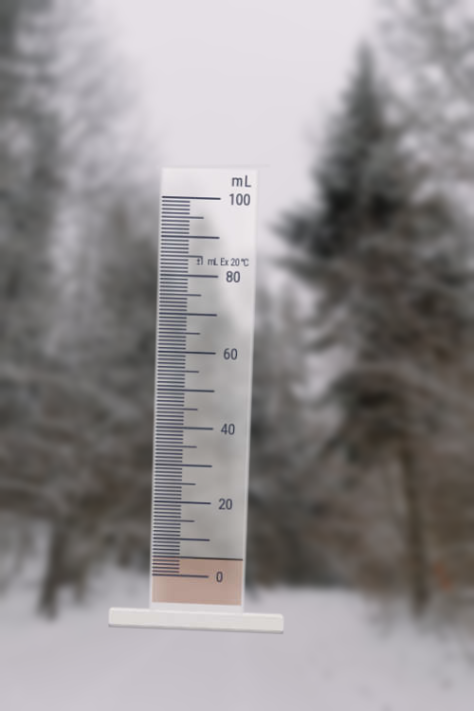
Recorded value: 5; mL
